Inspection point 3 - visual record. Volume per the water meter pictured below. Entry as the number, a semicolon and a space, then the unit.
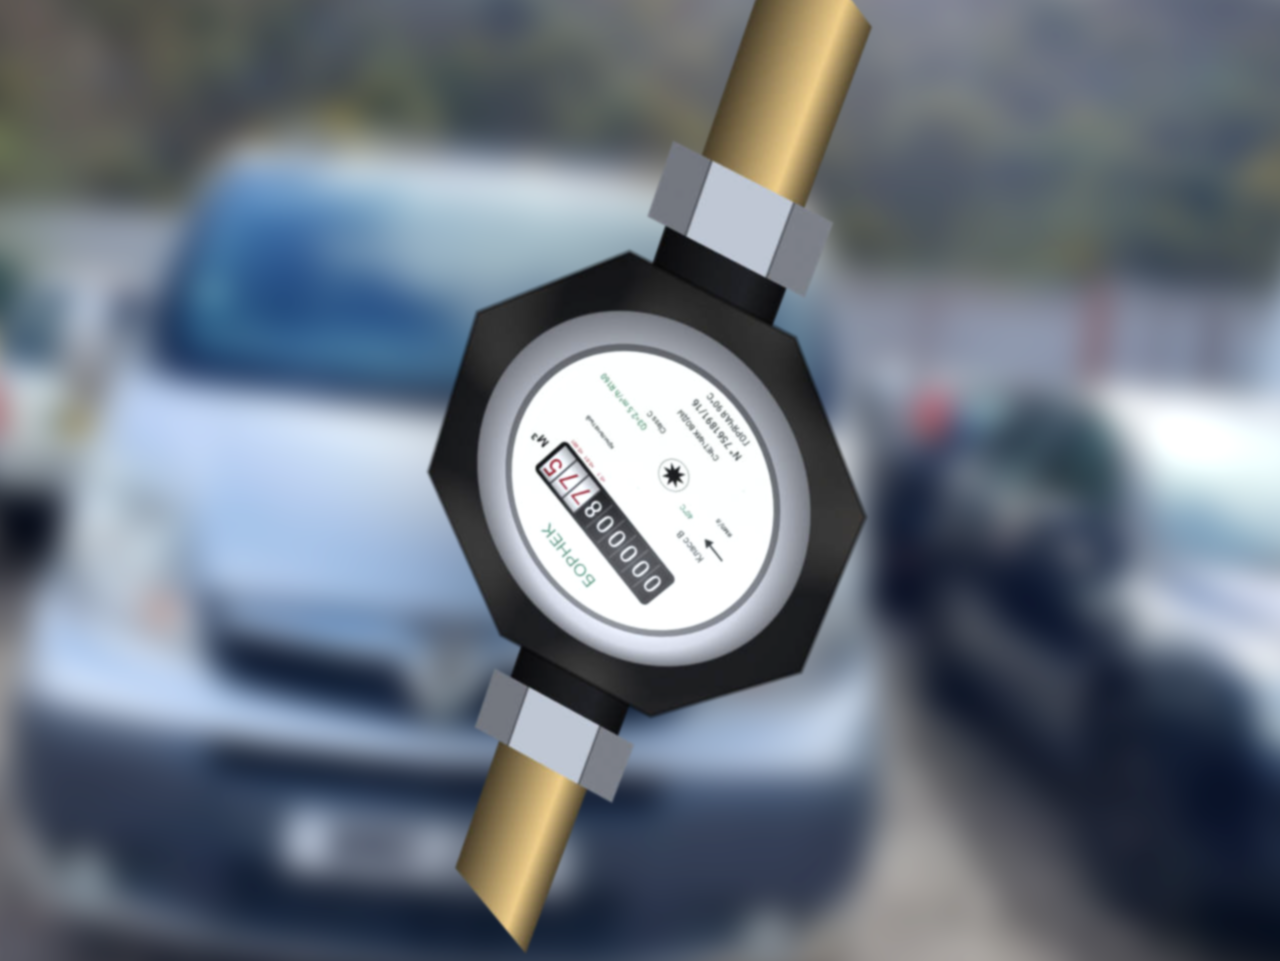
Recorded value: 8.775; m³
